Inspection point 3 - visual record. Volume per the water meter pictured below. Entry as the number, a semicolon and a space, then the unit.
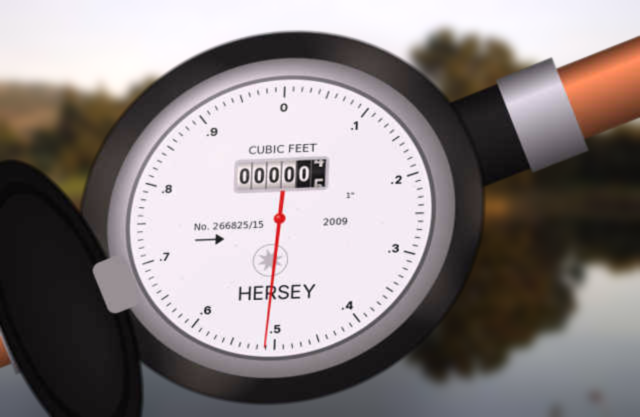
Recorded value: 4.51; ft³
